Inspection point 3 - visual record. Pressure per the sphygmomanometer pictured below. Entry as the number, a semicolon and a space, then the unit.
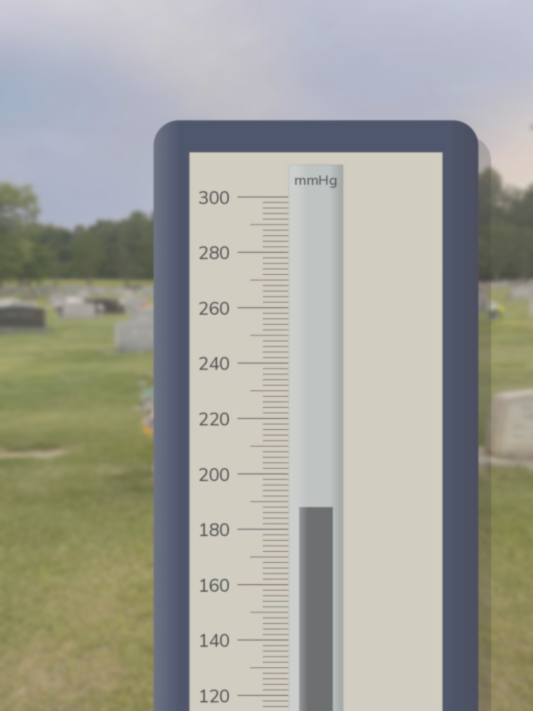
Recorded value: 188; mmHg
